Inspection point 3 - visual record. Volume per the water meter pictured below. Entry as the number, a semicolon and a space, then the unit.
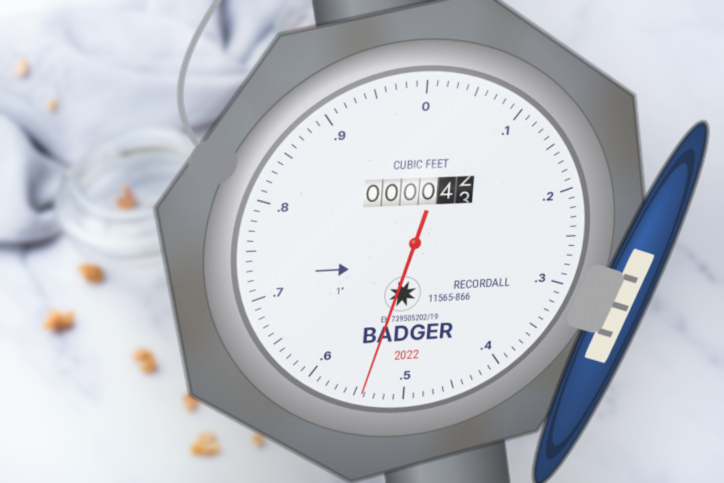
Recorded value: 42.54; ft³
